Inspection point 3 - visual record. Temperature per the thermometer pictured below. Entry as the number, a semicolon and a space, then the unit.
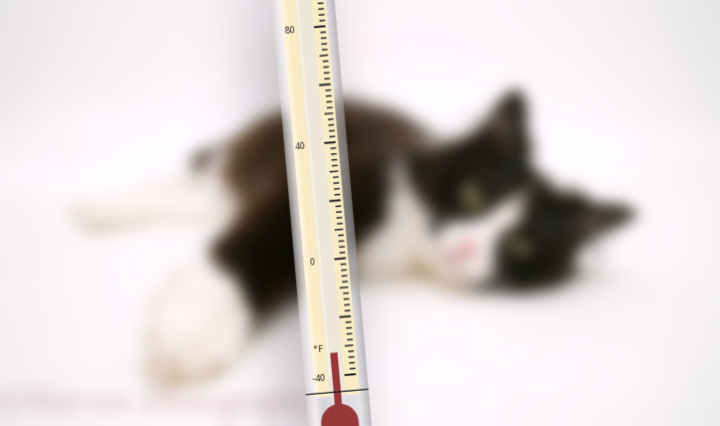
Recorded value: -32; °F
